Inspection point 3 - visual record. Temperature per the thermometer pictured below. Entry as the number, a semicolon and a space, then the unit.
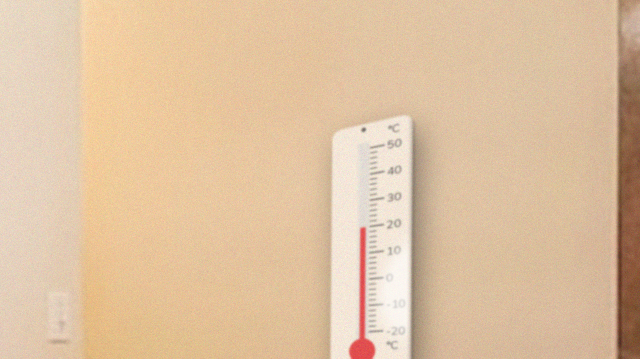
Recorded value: 20; °C
